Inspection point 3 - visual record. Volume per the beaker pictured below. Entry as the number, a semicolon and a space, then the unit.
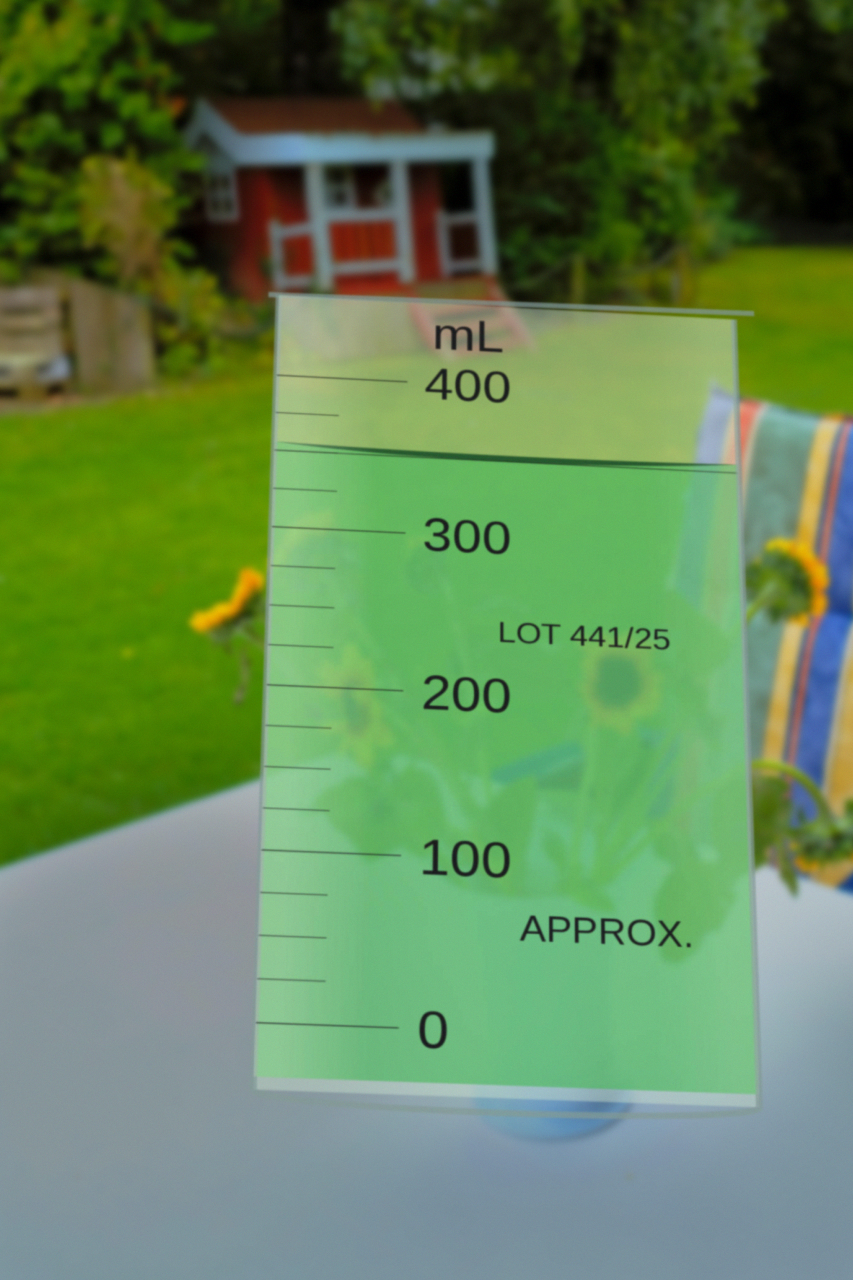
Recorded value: 350; mL
